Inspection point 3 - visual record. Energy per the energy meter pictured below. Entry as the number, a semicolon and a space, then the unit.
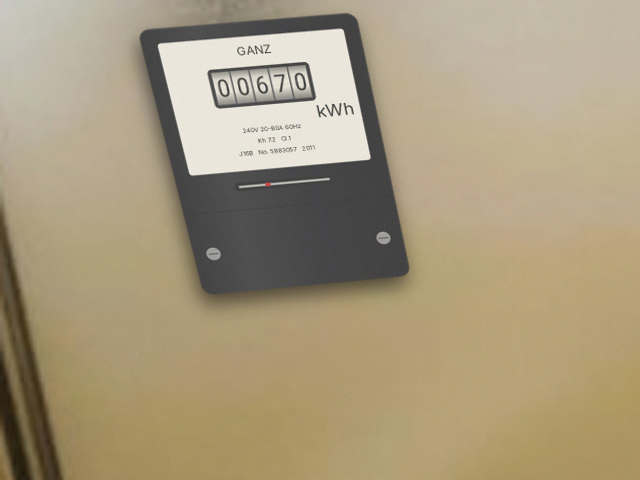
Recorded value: 670; kWh
